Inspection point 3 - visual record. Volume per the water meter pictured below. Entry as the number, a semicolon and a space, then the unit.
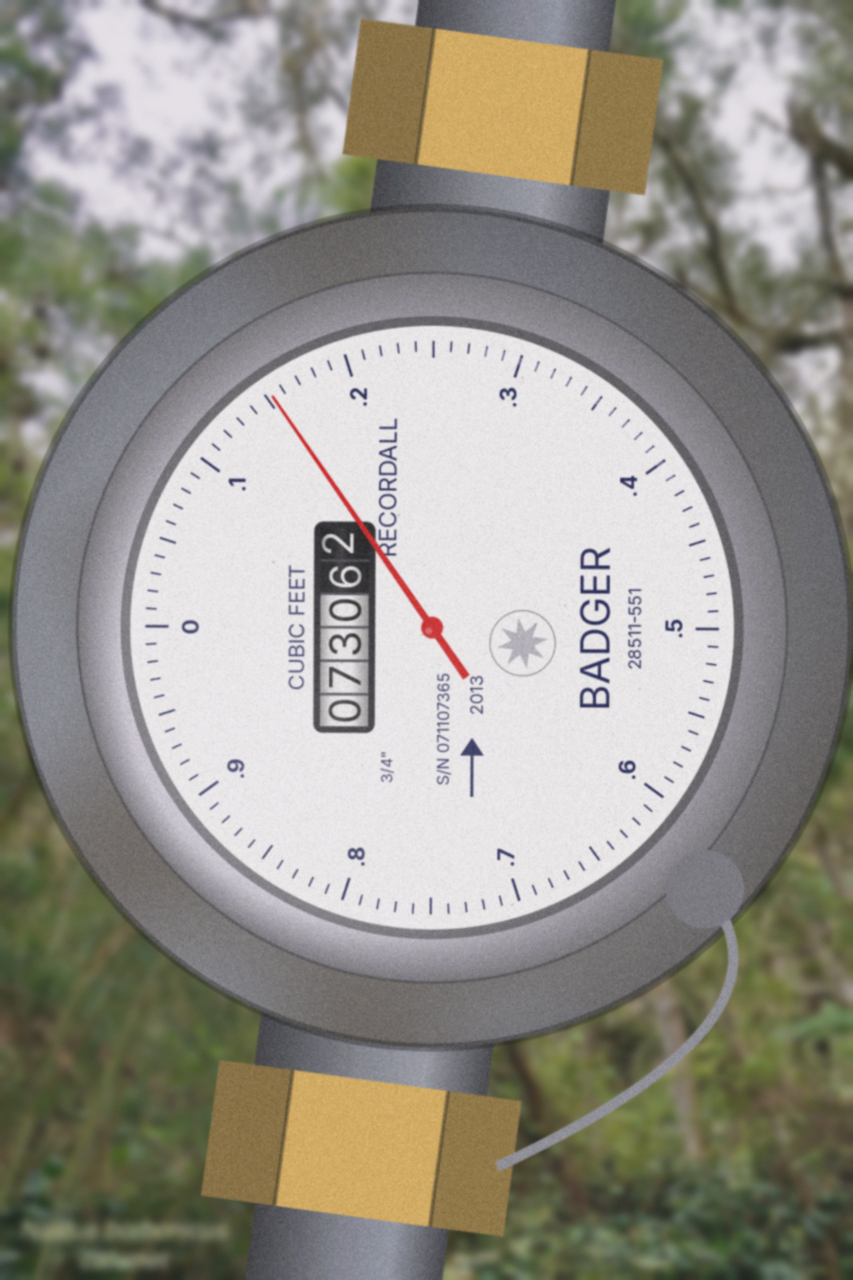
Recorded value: 73062.15; ft³
